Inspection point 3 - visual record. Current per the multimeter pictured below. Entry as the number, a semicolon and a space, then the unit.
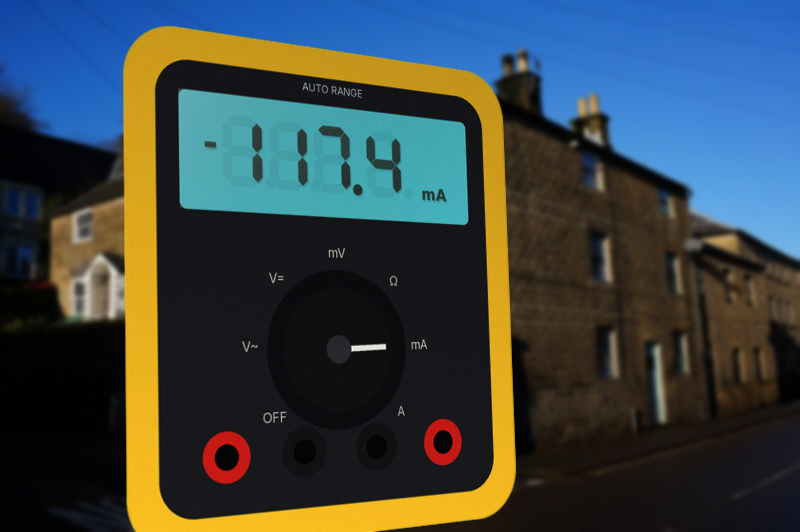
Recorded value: -117.4; mA
